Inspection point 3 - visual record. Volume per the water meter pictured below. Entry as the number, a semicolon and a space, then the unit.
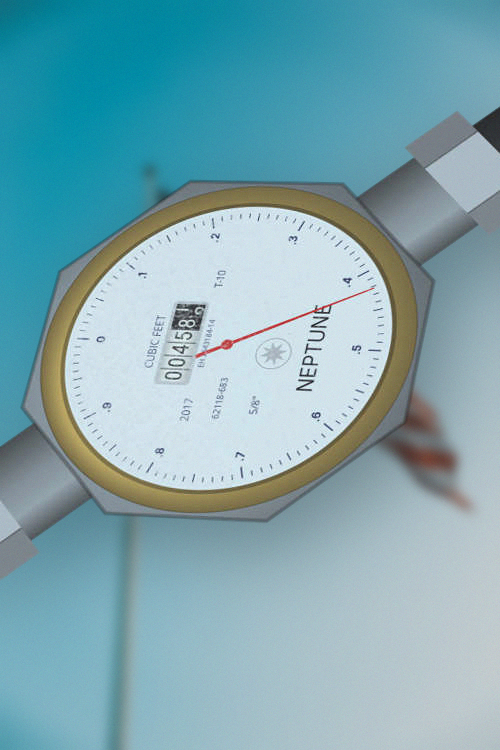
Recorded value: 4581.42; ft³
